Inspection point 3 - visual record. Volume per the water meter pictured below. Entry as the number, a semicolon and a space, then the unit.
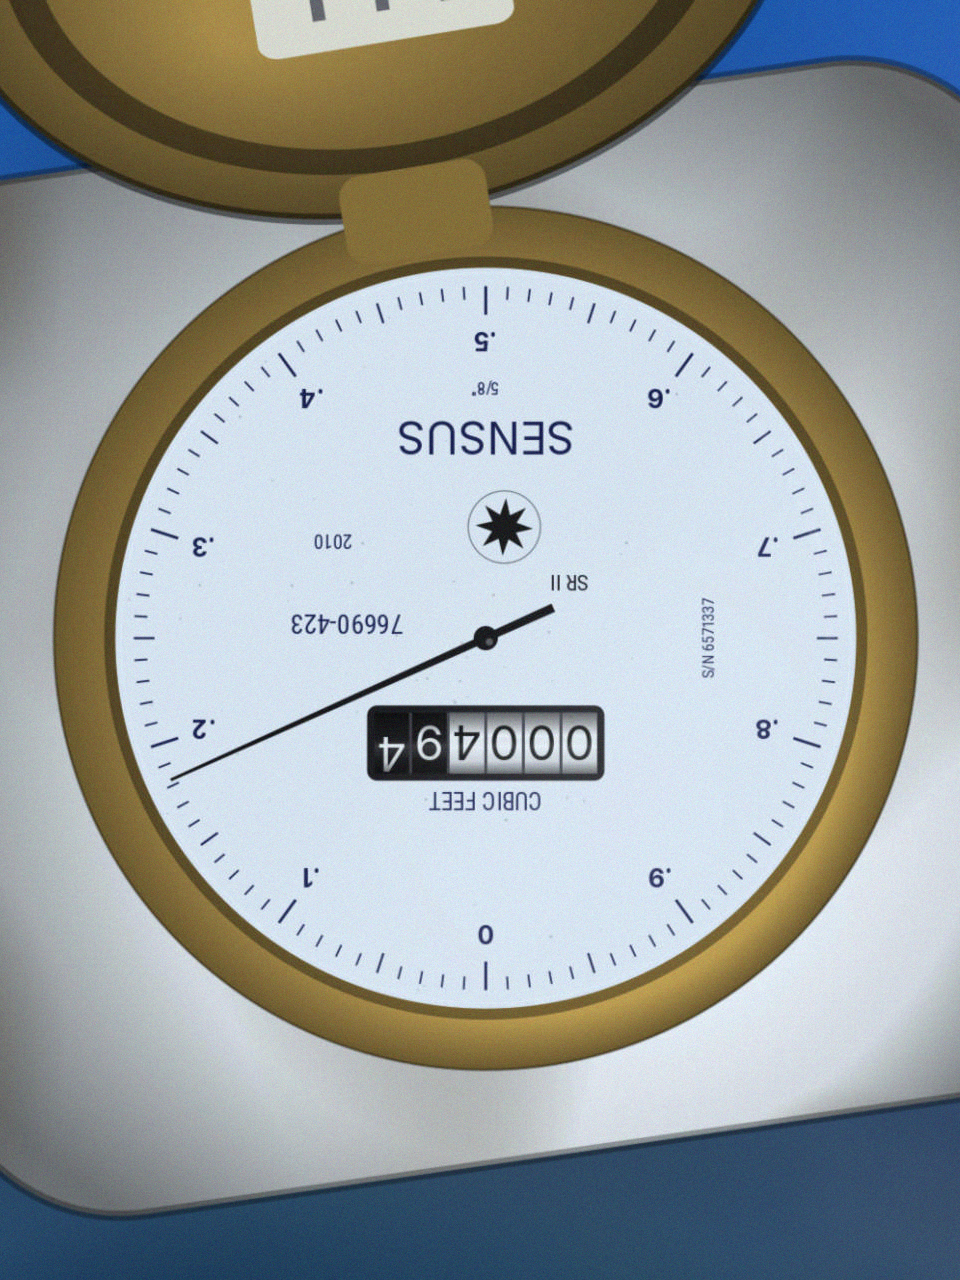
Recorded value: 494.18; ft³
